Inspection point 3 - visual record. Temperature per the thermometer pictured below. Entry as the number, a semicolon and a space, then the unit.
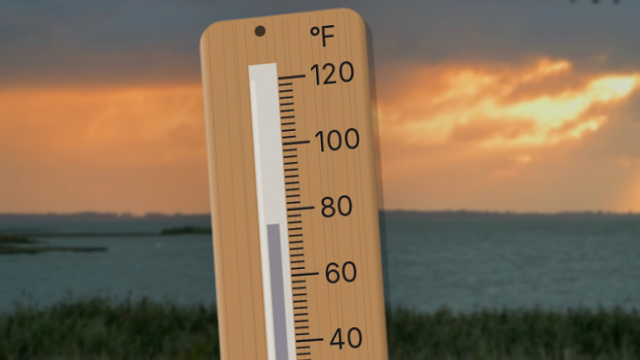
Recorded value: 76; °F
